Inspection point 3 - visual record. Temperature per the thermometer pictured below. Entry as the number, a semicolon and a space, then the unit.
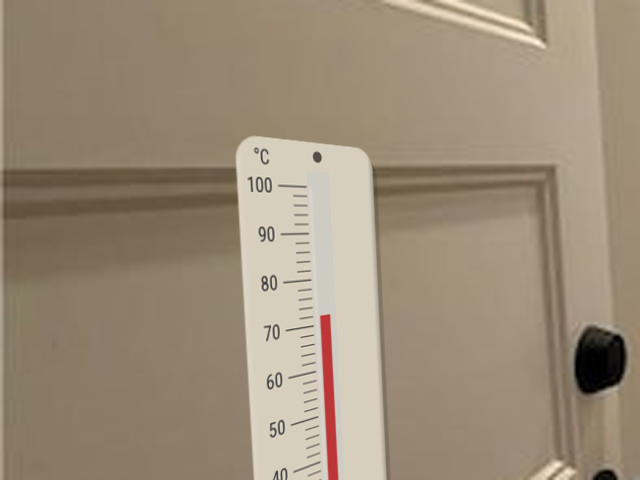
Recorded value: 72; °C
